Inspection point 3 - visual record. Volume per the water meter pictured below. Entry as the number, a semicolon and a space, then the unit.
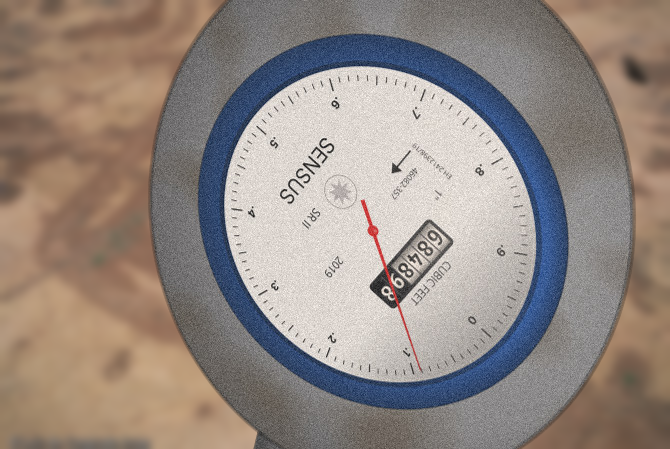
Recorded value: 684898.09; ft³
